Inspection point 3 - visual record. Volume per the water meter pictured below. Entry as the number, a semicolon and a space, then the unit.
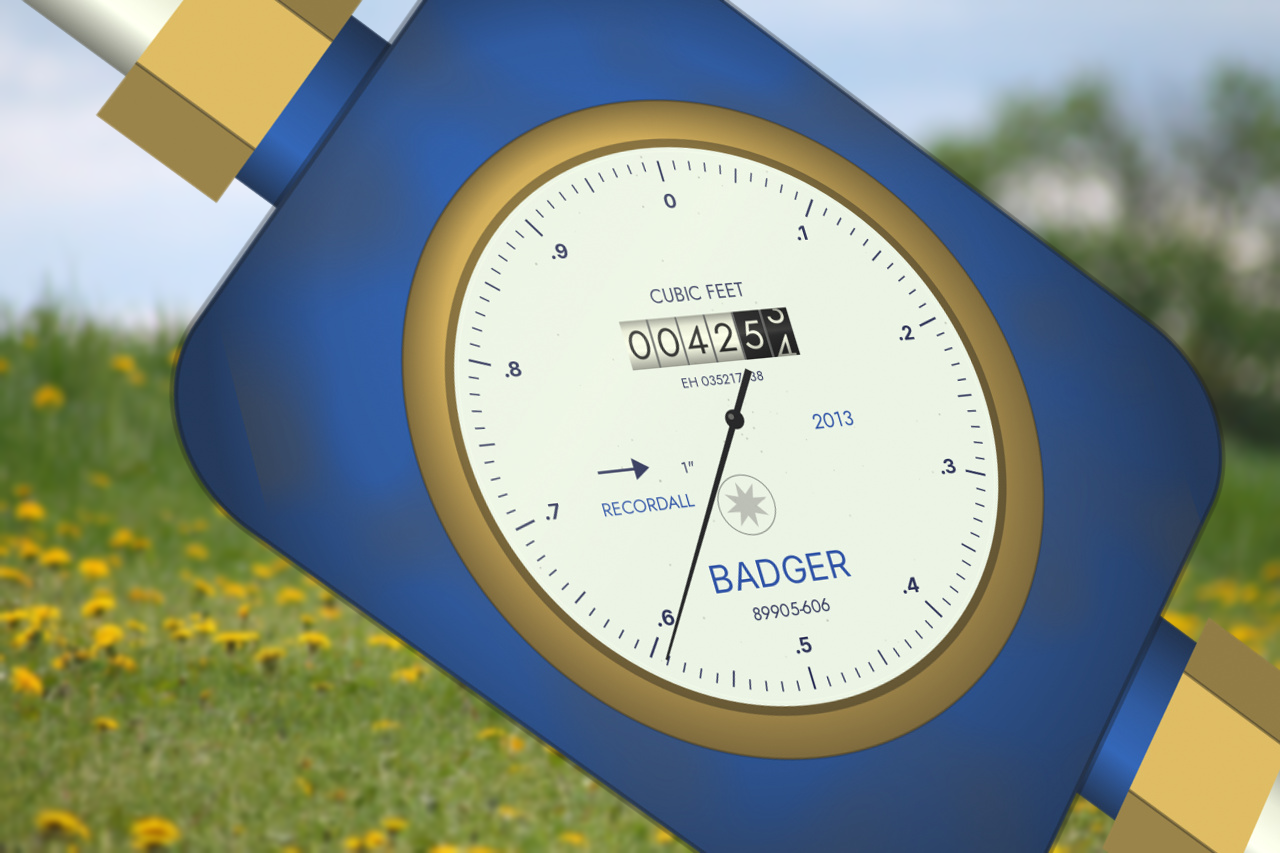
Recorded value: 4253.59; ft³
